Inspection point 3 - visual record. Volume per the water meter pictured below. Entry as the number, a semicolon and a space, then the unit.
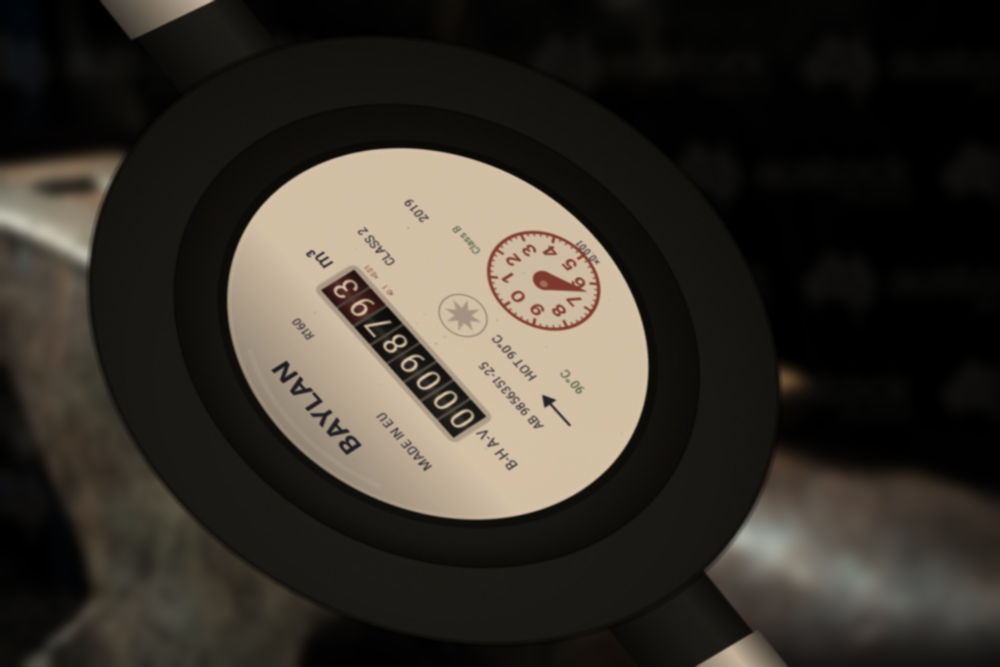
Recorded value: 987.936; m³
